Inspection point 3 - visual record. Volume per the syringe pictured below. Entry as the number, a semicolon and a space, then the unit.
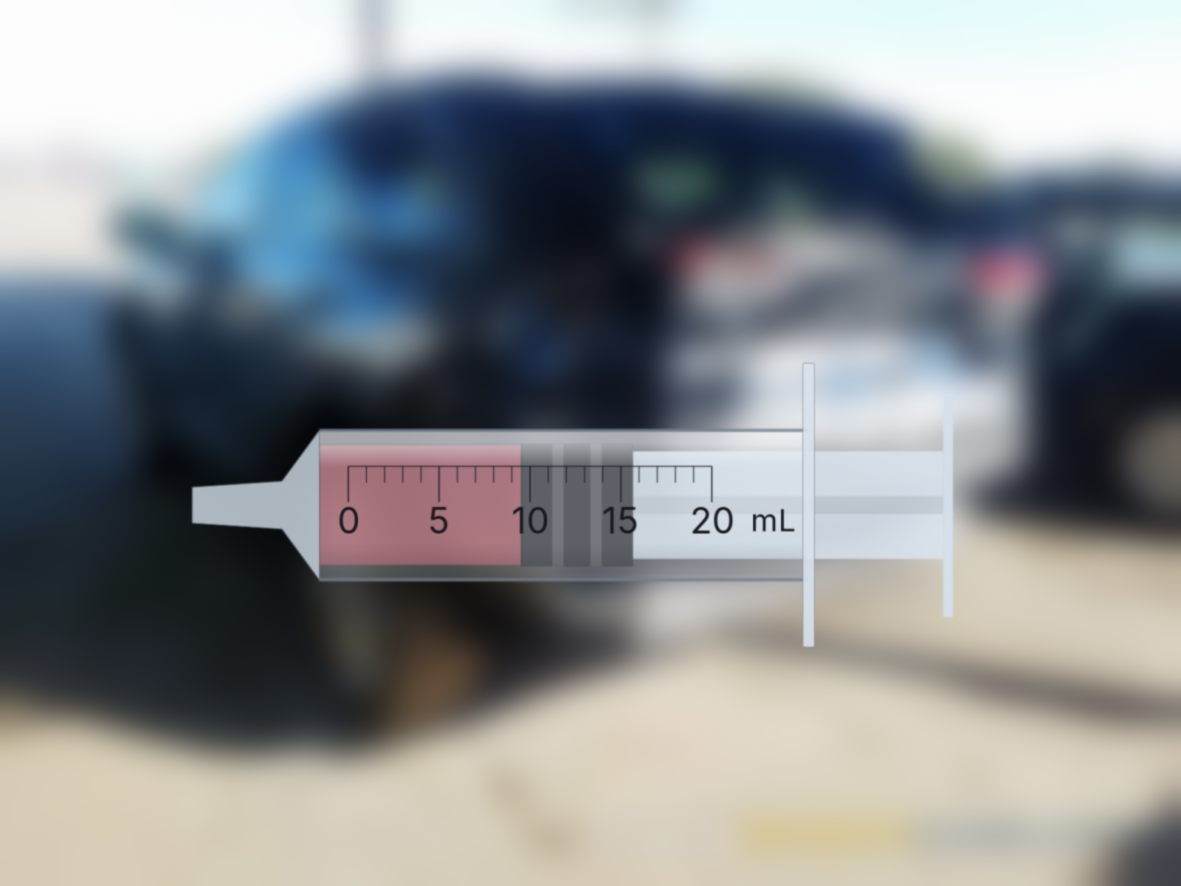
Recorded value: 9.5; mL
